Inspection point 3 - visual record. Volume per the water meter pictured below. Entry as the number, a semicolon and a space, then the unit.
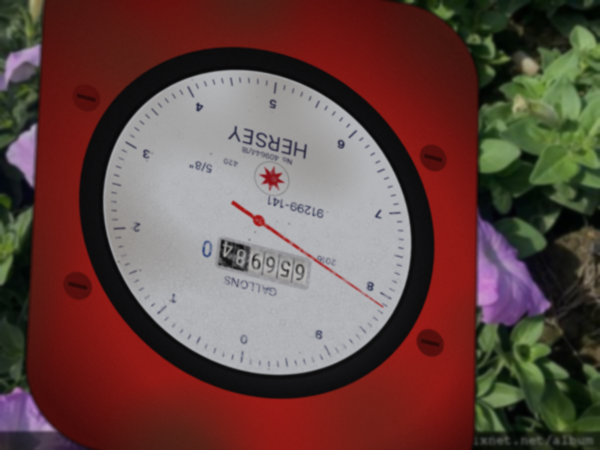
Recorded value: 6569838.1; gal
